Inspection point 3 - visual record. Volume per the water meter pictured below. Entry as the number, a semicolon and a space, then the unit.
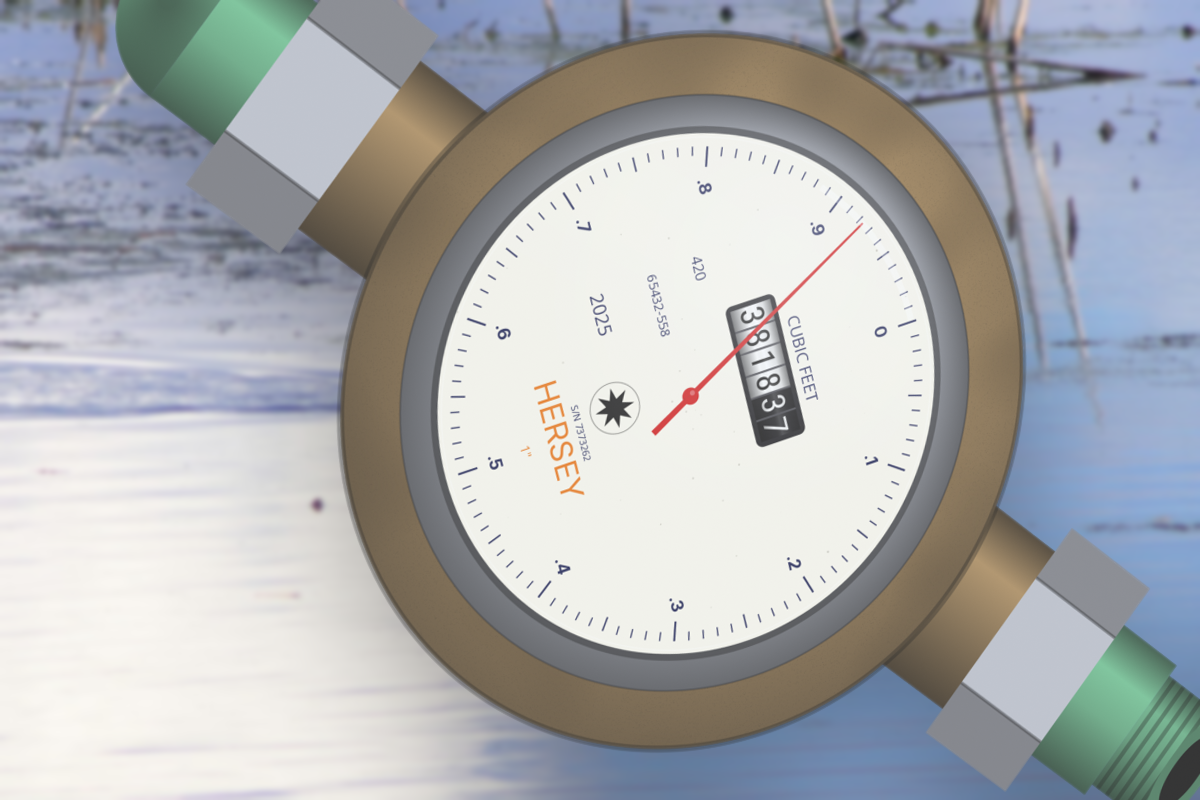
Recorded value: 381836.92; ft³
